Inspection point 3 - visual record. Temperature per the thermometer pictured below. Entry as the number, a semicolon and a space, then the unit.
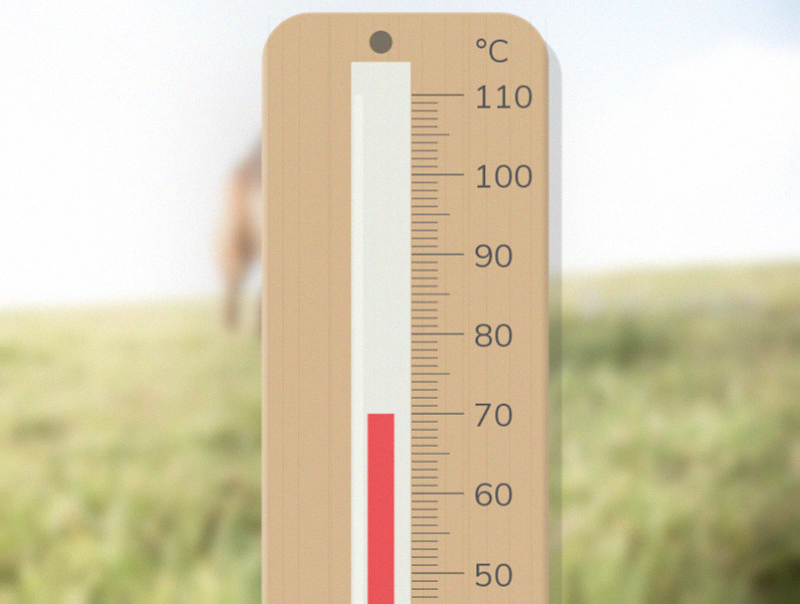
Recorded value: 70; °C
